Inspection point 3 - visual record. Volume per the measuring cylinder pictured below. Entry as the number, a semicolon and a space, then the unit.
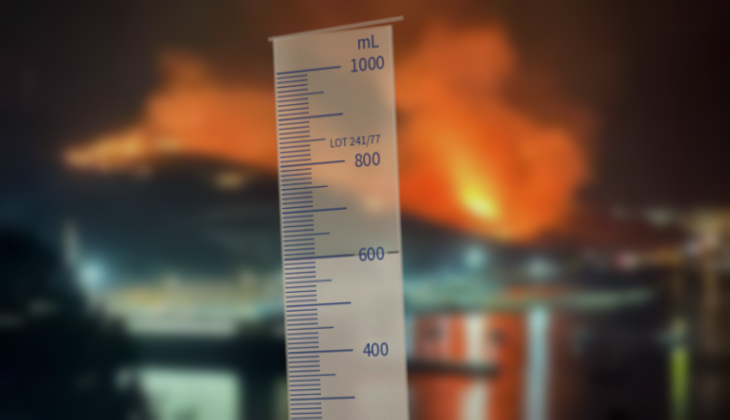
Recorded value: 600; mL
